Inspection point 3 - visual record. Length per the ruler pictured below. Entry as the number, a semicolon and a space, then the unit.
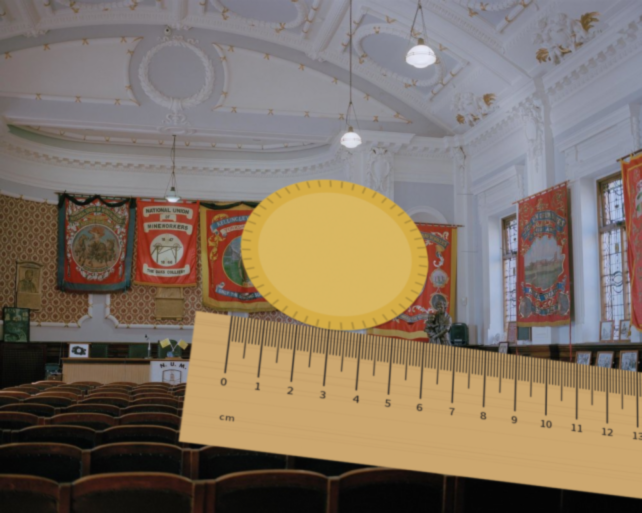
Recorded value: 6; cm
